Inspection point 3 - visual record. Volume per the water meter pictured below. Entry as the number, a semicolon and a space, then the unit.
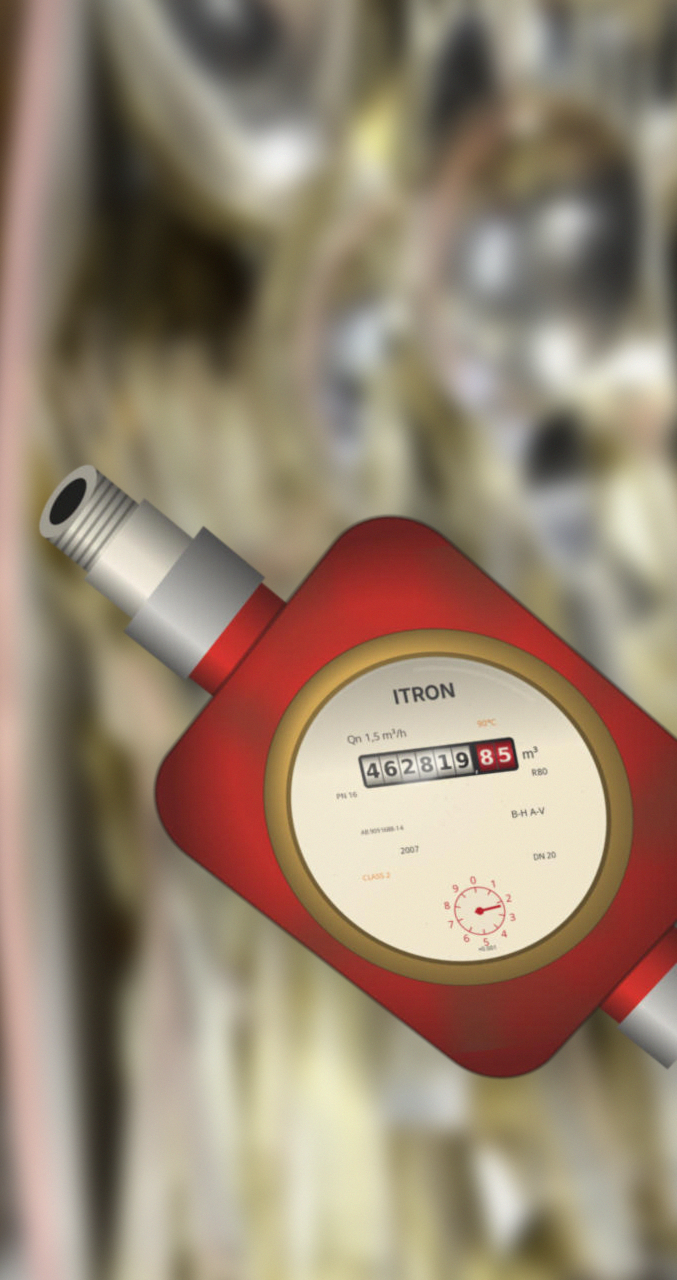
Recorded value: 462819.852; m³
